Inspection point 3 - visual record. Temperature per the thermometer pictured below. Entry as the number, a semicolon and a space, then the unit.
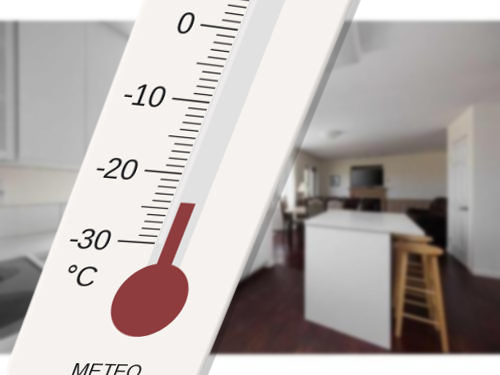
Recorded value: -24; °C
